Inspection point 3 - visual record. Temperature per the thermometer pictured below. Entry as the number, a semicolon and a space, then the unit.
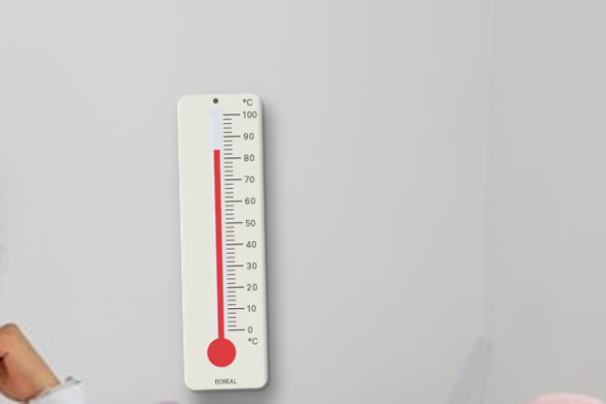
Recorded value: 84; °C
